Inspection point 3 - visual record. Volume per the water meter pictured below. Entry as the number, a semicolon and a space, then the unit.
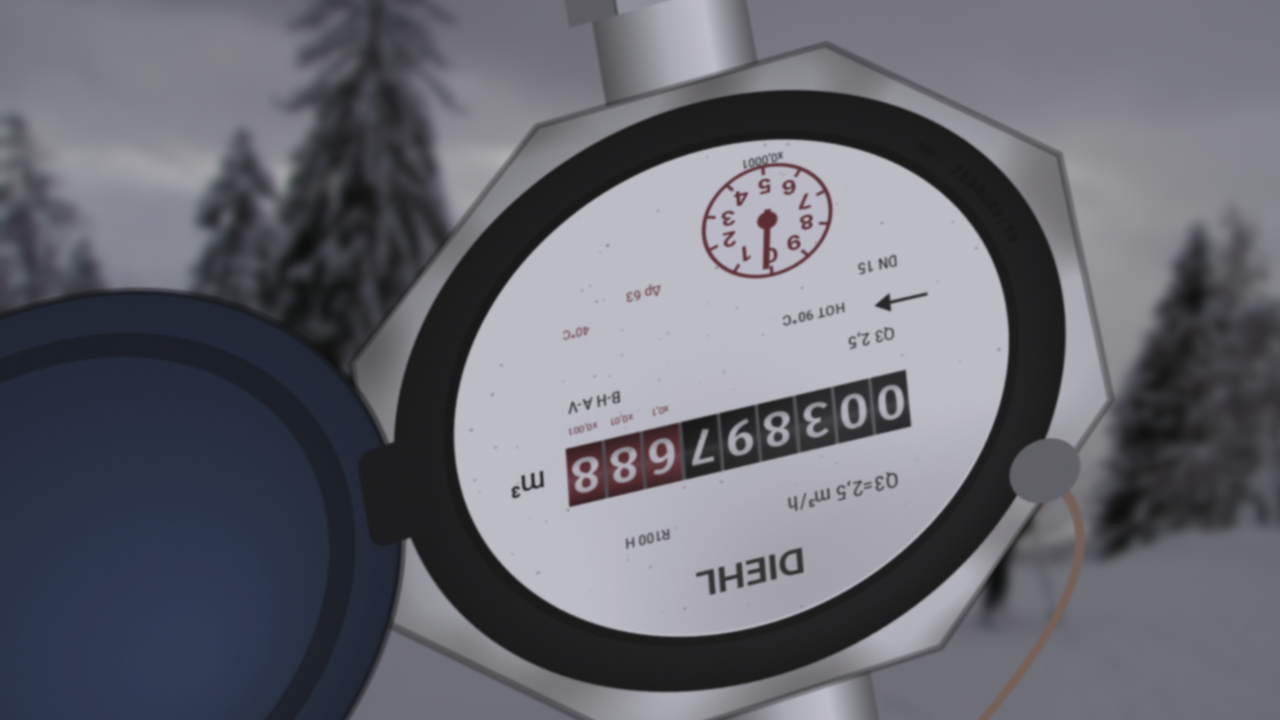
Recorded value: 3897.6880; m³
